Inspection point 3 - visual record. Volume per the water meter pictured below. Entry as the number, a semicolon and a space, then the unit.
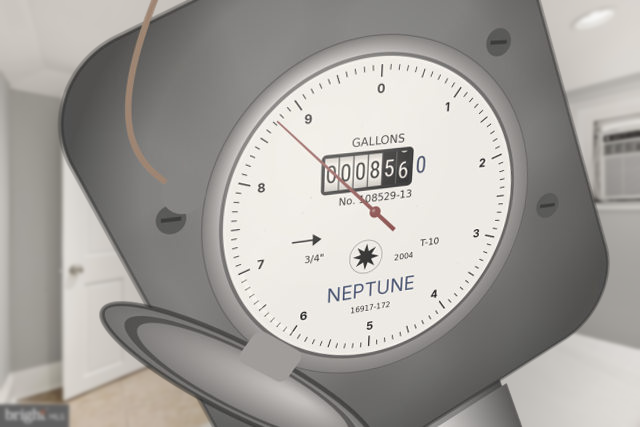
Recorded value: 8558.7; gal
